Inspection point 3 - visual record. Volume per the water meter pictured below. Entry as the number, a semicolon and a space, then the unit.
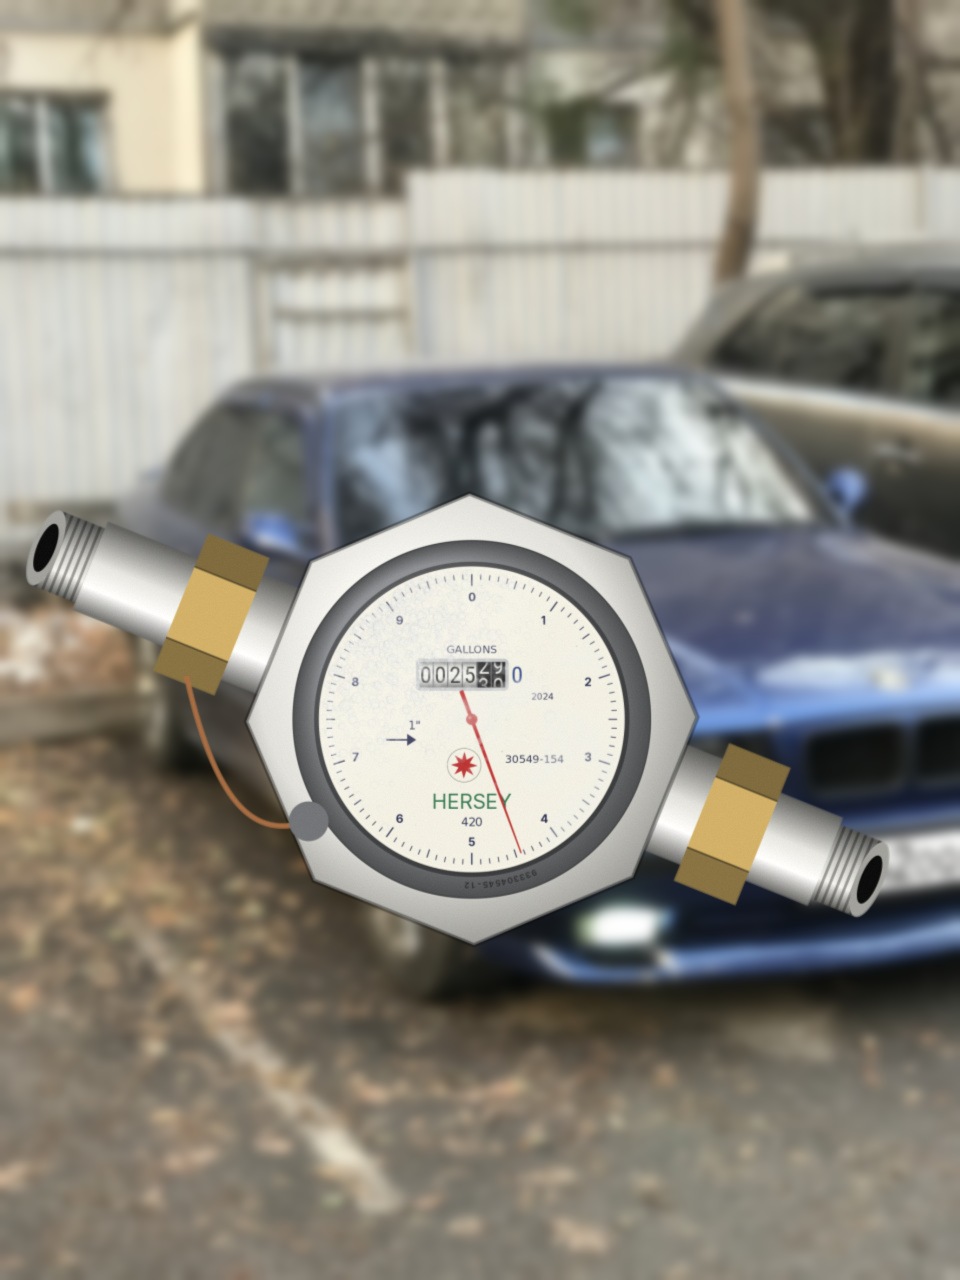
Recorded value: 25294.4; gal
